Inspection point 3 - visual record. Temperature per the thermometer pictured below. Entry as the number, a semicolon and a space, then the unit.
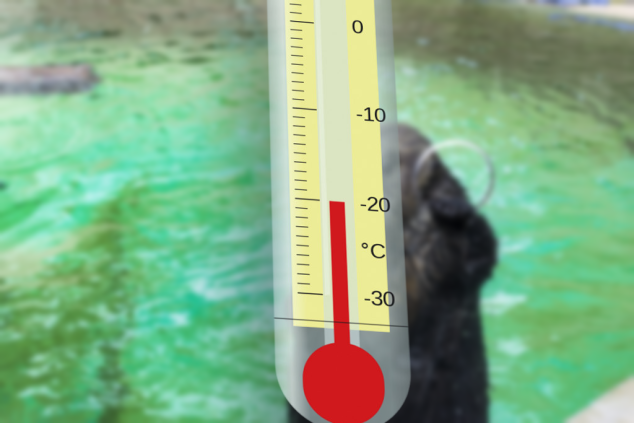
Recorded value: -20; °C
